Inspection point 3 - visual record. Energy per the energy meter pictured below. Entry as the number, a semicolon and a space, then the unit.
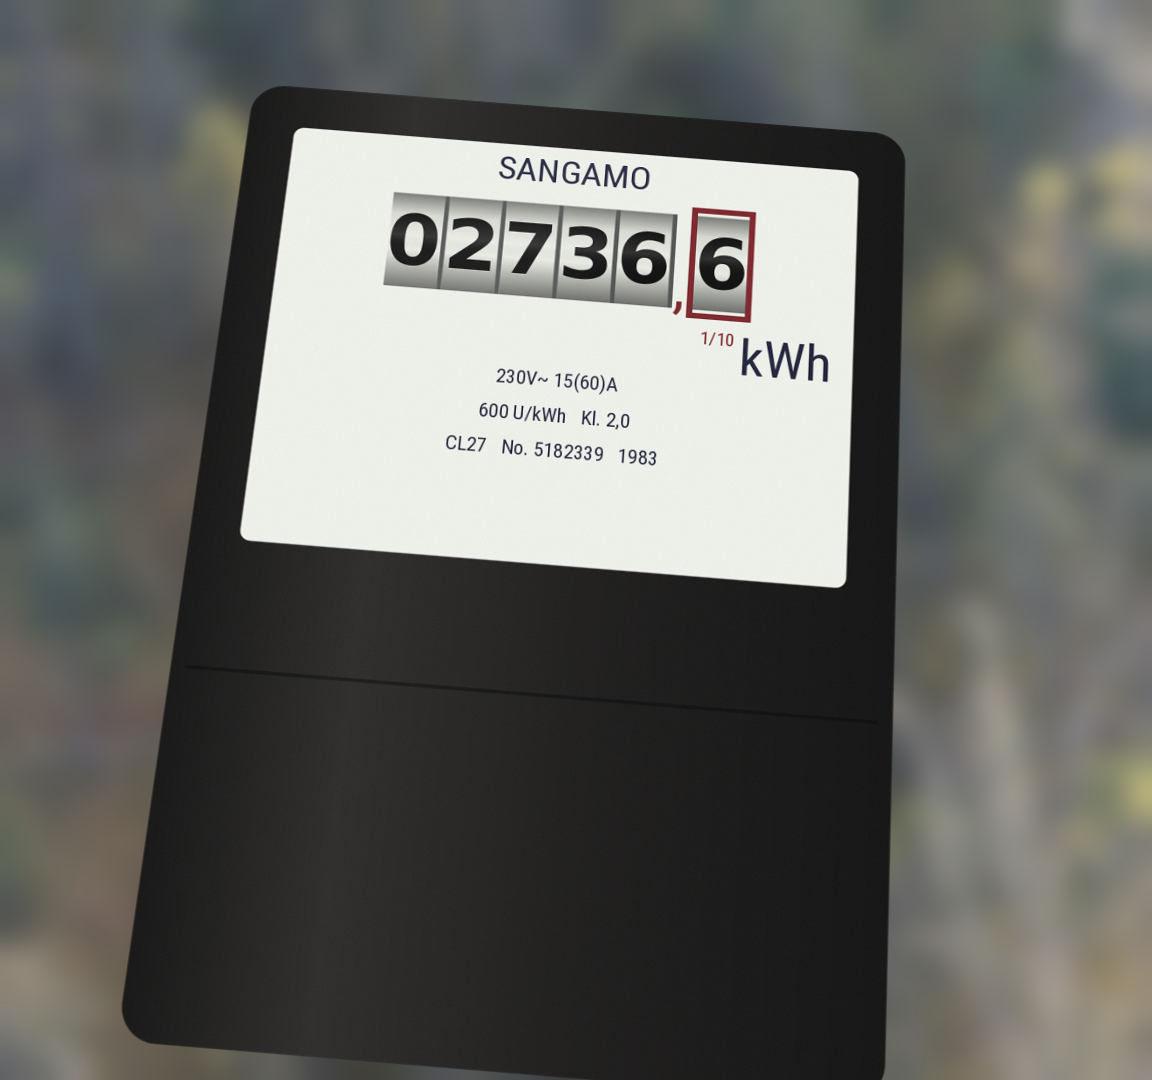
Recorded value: 2736.6; kWh
